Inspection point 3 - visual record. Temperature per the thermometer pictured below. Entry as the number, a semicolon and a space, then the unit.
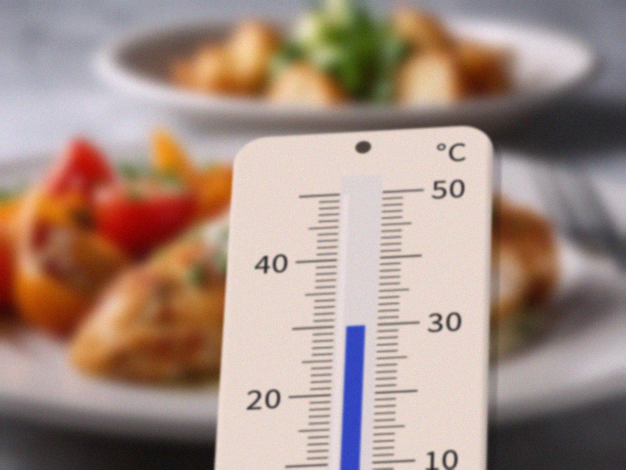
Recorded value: 30; °C
